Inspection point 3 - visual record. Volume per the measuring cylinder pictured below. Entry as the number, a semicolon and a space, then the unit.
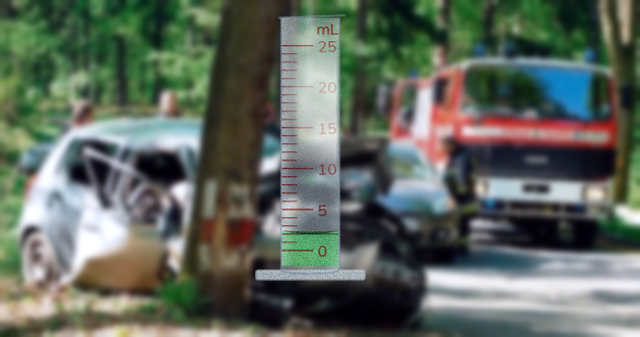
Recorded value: 2; mL
